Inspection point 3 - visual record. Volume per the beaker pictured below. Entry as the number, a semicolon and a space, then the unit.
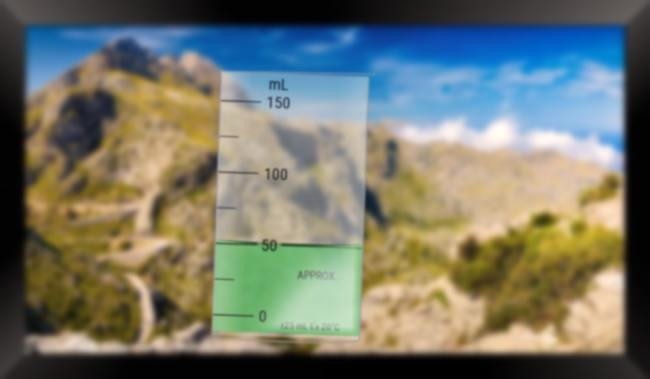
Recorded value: 50; mL
